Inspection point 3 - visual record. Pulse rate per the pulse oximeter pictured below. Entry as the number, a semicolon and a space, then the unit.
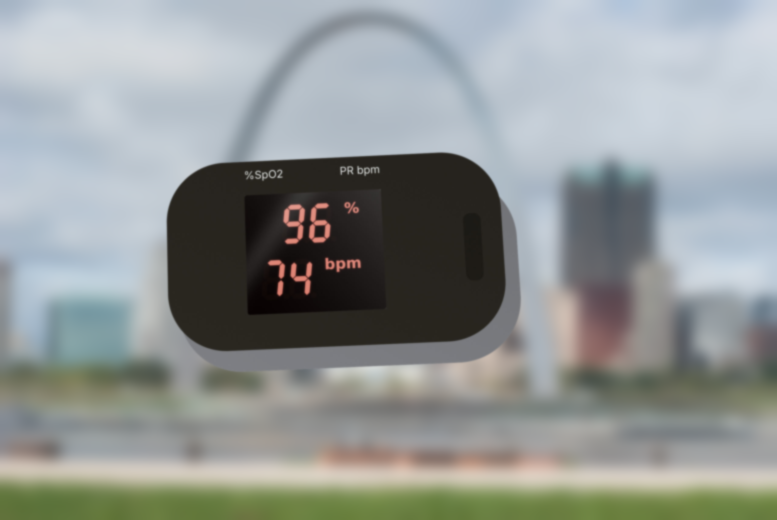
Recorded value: 74; bpm
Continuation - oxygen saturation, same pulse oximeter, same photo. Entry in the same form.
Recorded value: 96; %
